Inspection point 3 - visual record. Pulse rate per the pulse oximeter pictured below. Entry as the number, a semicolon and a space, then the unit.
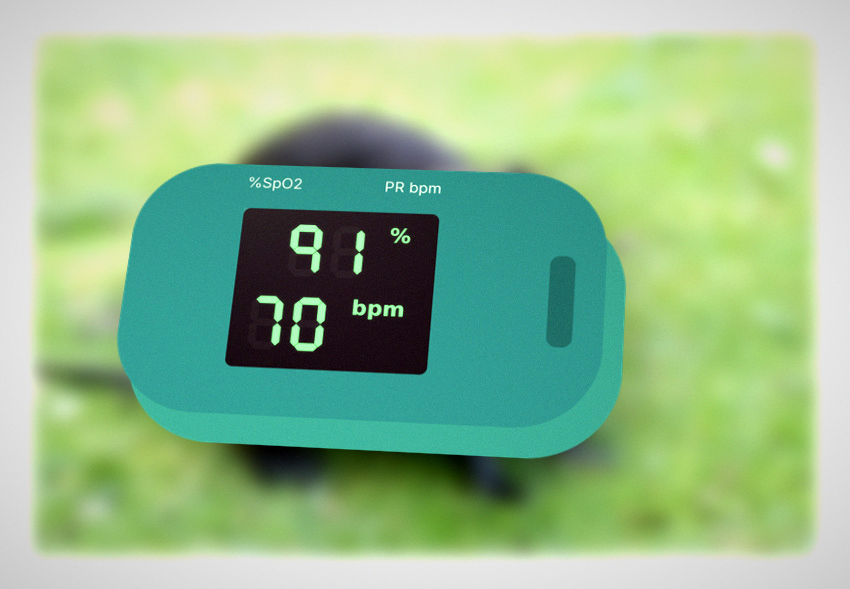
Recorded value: 70; bpm
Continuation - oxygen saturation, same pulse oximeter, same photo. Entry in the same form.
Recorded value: 91; %
